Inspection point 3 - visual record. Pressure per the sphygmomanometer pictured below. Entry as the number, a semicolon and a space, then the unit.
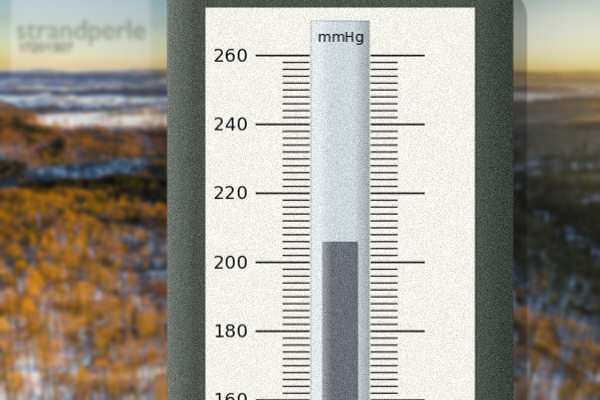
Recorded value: 206; mmHg
